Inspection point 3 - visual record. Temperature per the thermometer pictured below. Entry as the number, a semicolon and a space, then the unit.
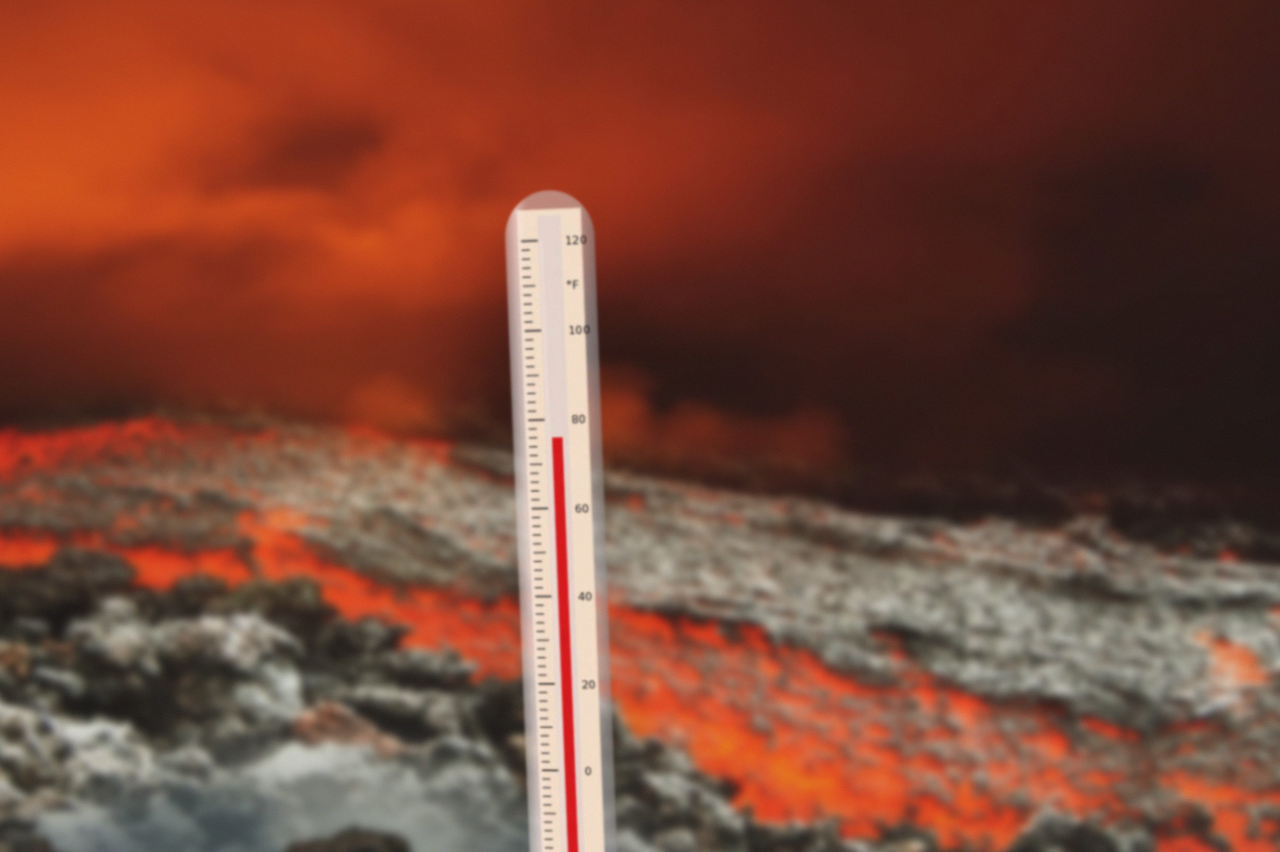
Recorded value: 76; °F
